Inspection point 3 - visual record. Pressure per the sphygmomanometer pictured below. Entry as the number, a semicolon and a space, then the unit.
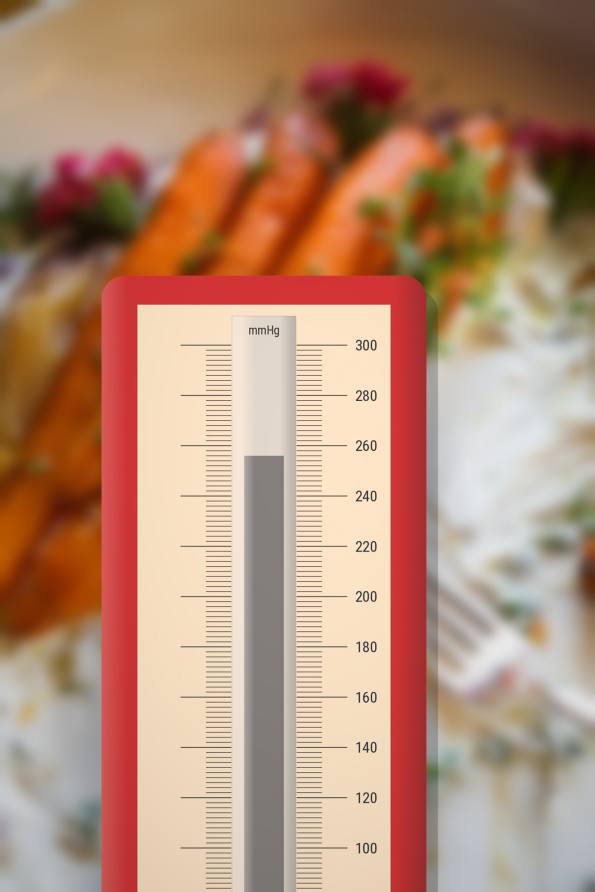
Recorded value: 256; mmHg
